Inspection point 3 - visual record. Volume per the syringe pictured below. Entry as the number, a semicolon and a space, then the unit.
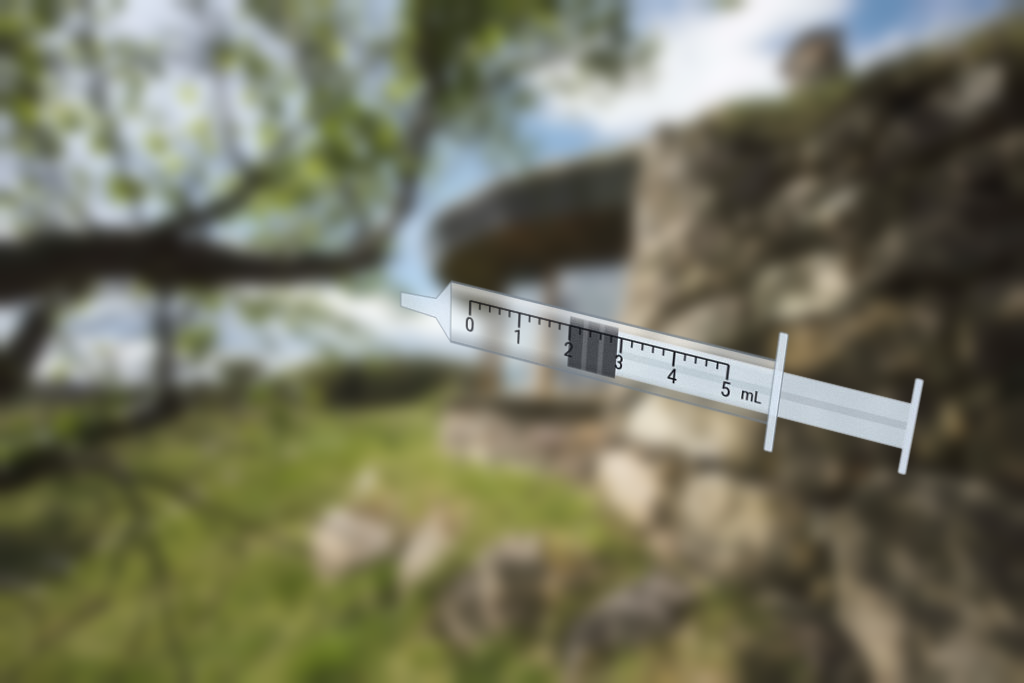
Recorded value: 2; mL
